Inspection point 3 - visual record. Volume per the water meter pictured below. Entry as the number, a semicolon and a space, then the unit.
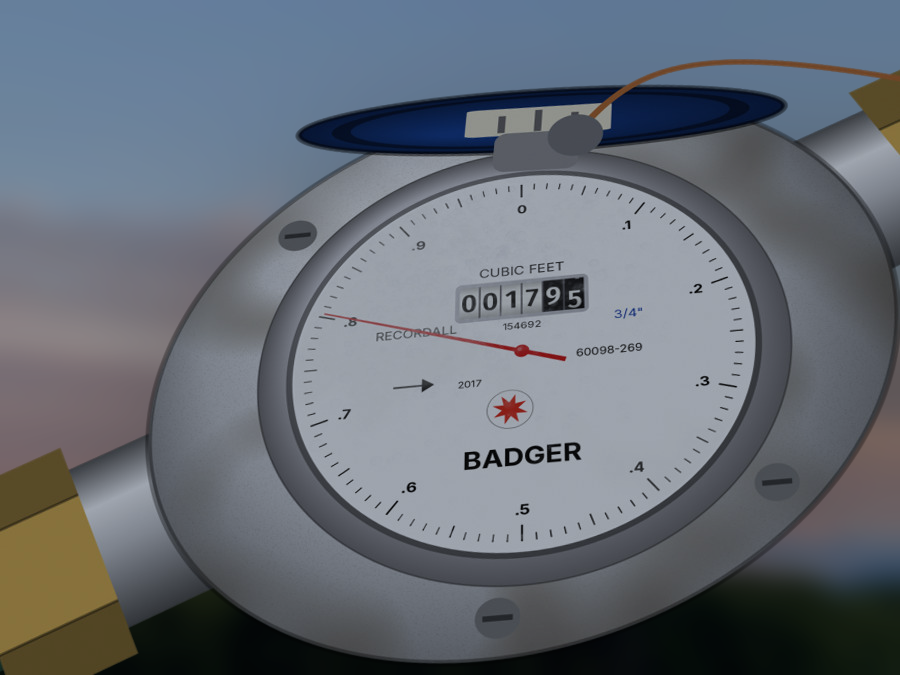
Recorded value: 1794.80; ft³
